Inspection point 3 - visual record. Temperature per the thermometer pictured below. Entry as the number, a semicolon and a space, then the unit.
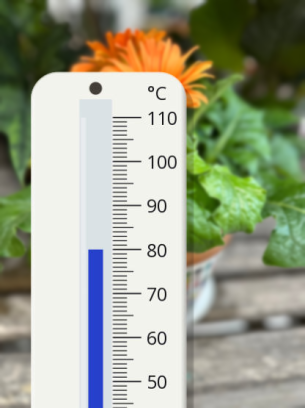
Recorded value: 80; °C
